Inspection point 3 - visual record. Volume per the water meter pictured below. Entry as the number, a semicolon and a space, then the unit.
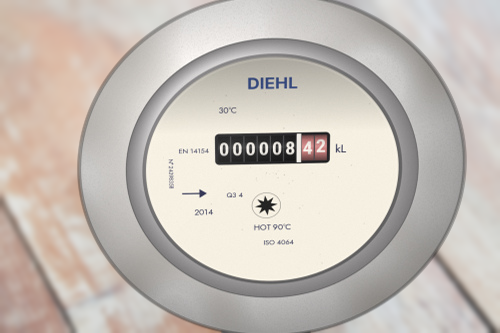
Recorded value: 8.42; kL
